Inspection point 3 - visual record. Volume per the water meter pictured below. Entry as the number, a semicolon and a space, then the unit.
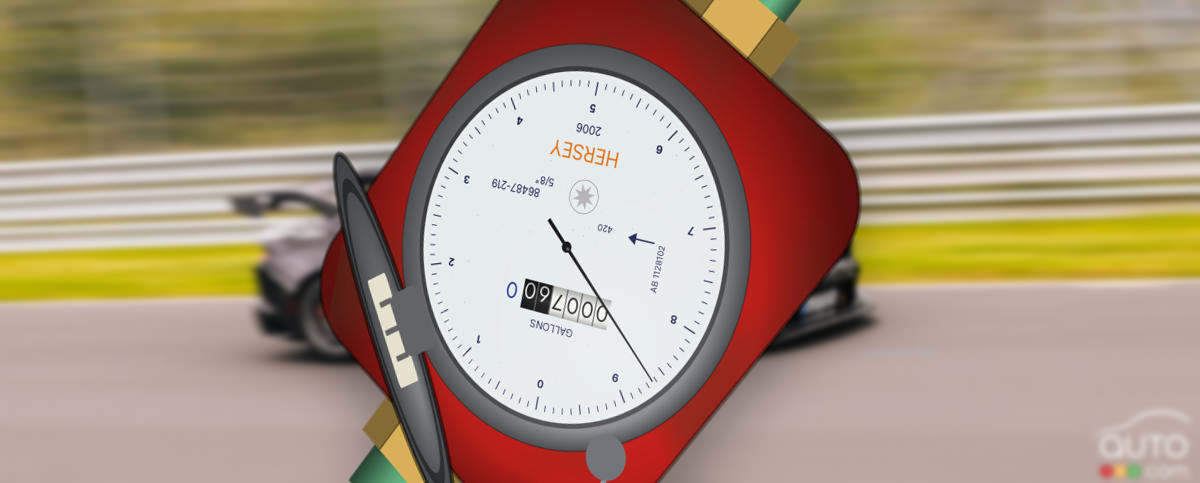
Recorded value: 7598.6; gal
